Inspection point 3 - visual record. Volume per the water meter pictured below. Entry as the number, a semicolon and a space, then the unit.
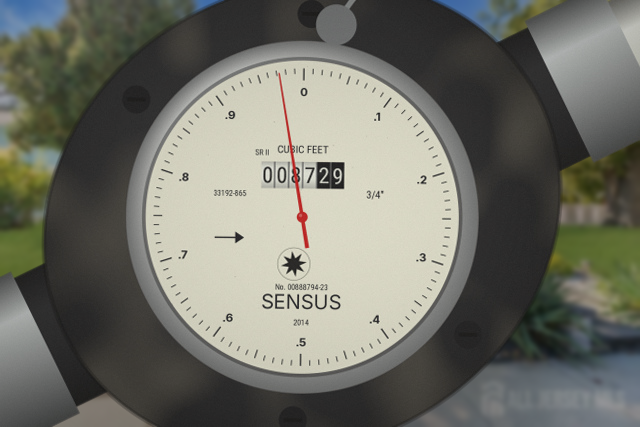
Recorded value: 8728.97; ft³
